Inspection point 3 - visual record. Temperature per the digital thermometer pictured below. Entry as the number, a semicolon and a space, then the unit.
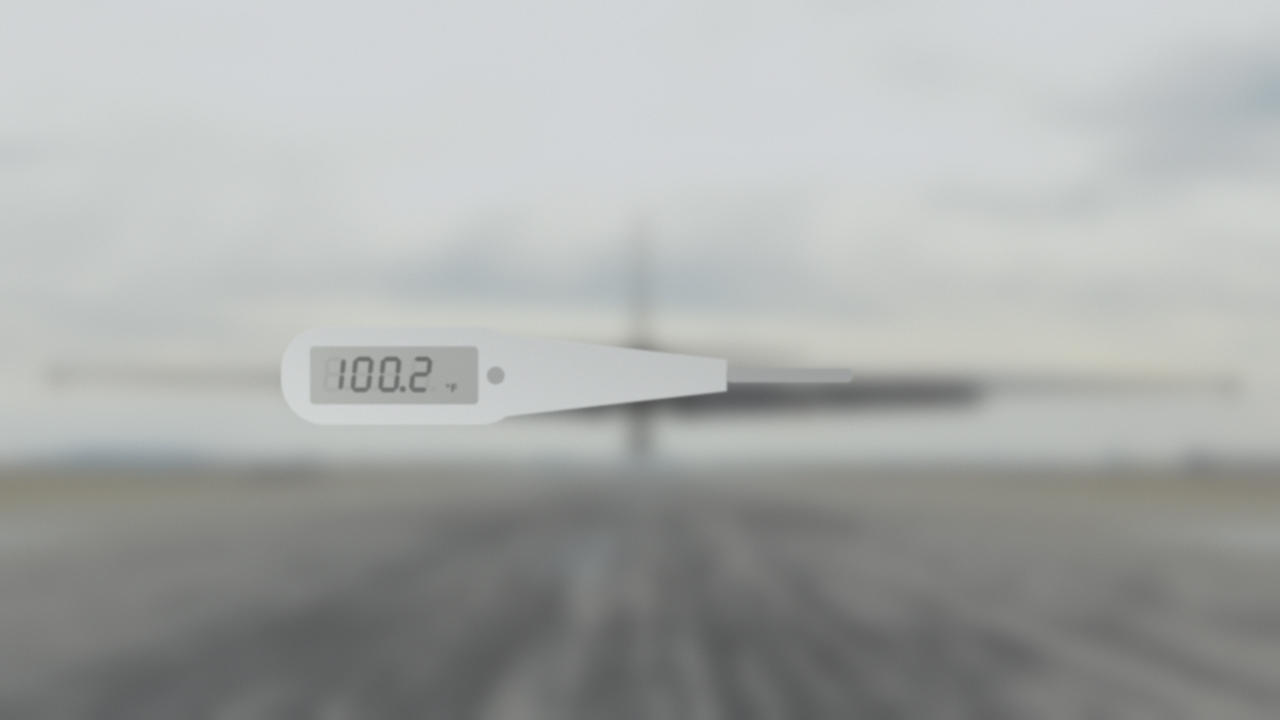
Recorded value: 100.2; °F
